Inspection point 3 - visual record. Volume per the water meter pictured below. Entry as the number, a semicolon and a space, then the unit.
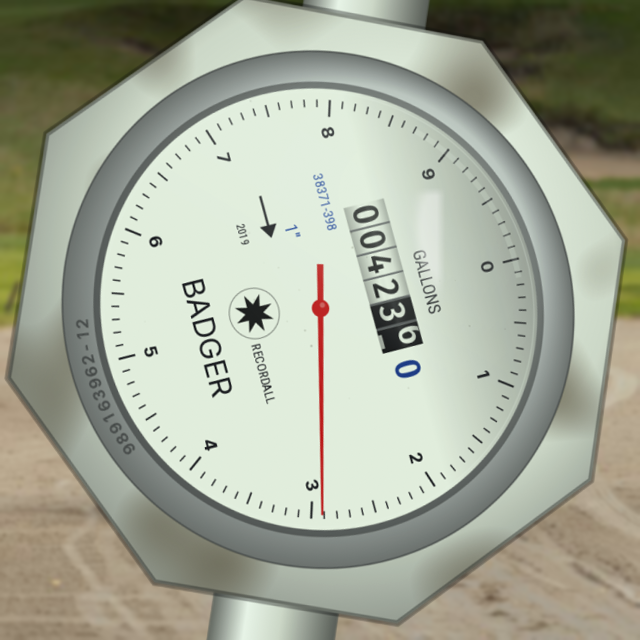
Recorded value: 42362.9; gal
